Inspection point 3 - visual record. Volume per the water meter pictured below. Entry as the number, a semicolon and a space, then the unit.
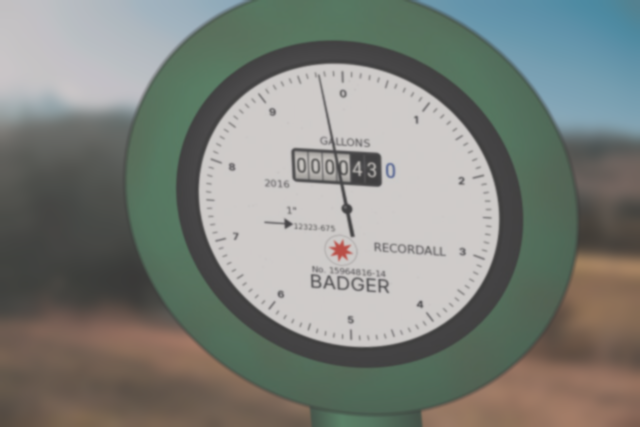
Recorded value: 429.7; gal
